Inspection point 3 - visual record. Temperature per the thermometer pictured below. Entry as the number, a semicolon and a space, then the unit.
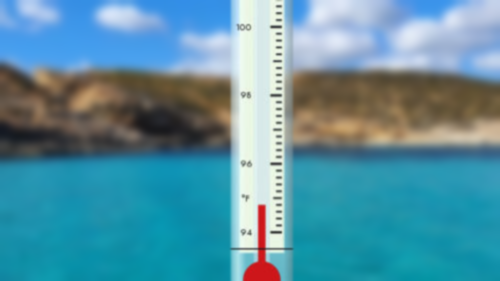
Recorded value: 94.8; °F
